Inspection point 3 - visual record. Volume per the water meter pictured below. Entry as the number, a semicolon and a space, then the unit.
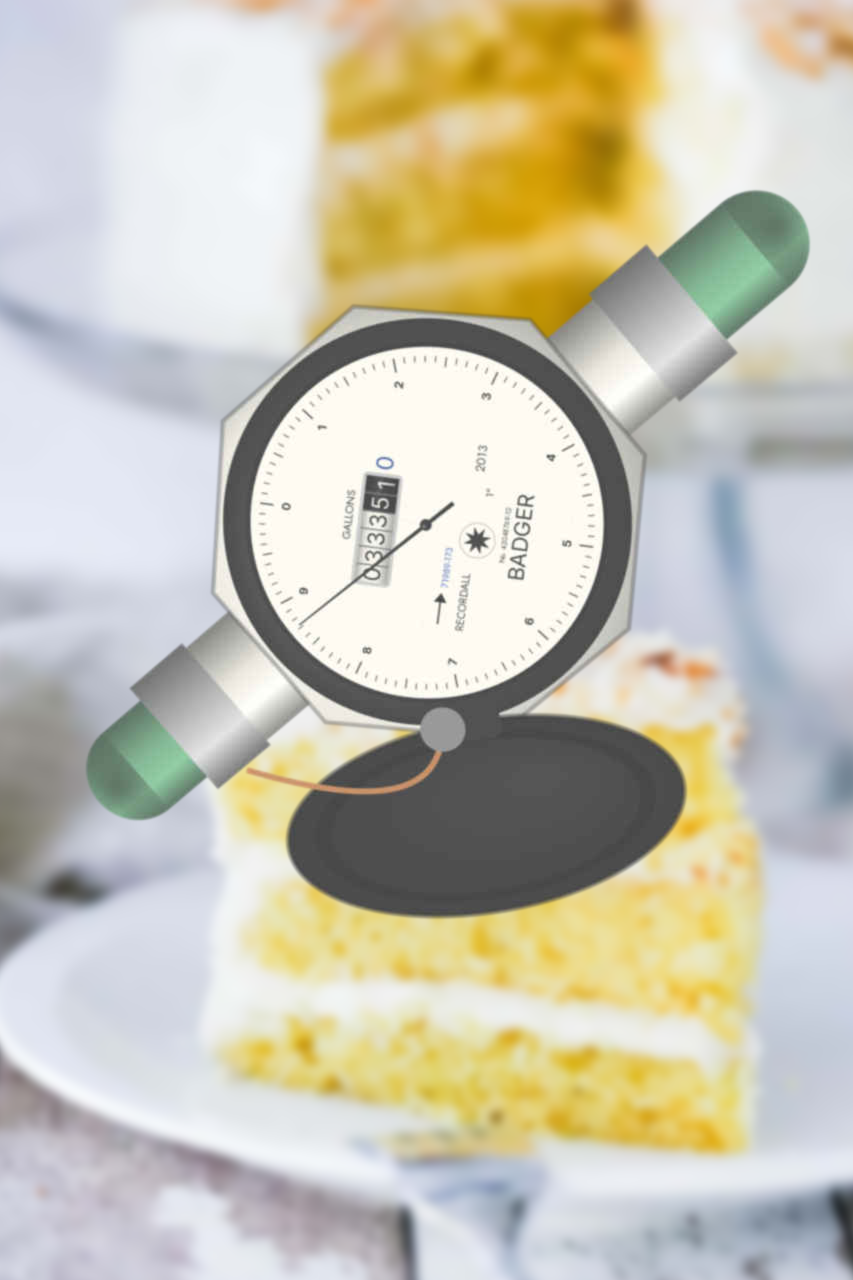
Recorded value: 333508.7; gal
